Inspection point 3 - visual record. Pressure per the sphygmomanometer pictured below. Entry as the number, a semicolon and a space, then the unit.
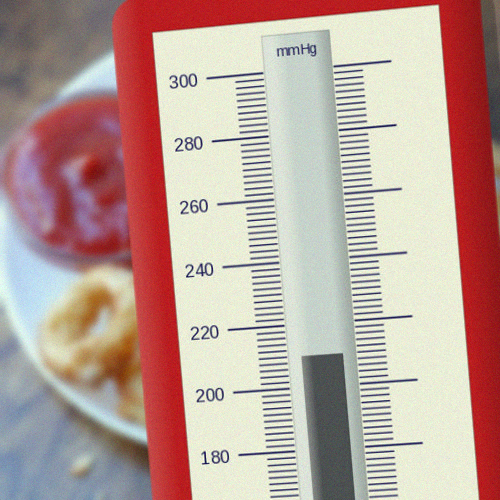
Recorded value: 210; mmHg
